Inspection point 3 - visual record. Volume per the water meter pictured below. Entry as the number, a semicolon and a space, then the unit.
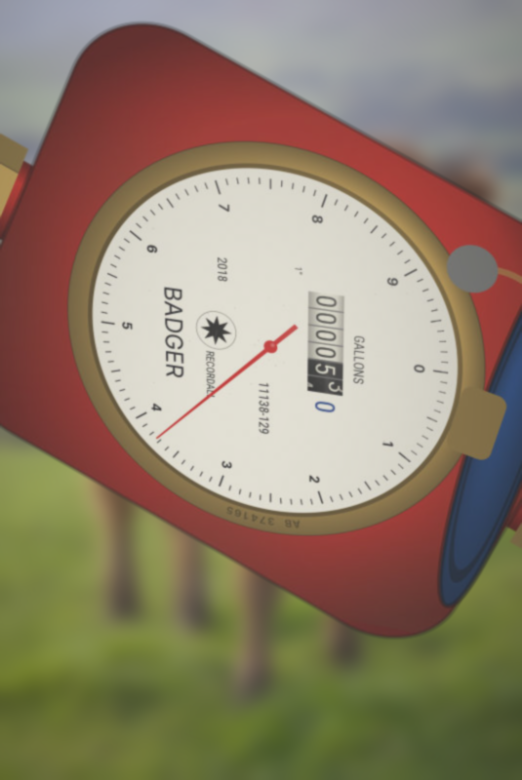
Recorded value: 533.7; gal
